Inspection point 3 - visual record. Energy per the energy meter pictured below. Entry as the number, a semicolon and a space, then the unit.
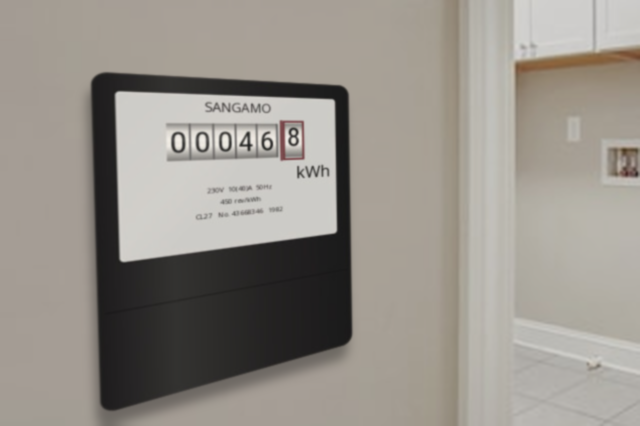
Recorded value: 46.8; kWh
